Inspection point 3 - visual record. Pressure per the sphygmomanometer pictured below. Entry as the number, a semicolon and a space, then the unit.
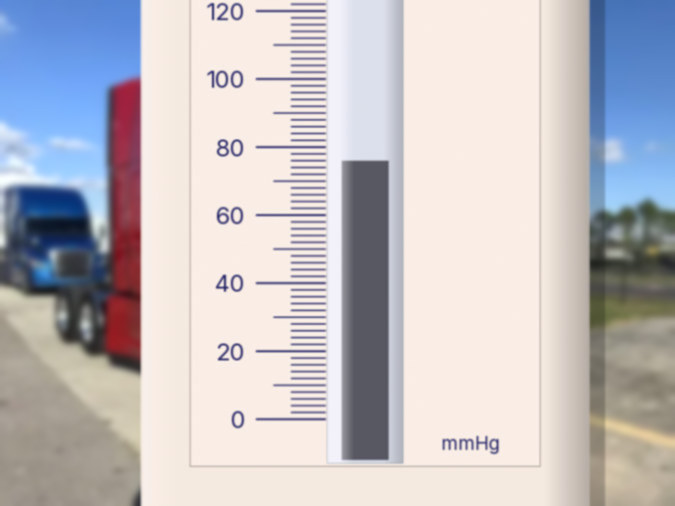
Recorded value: 76; mmHg
